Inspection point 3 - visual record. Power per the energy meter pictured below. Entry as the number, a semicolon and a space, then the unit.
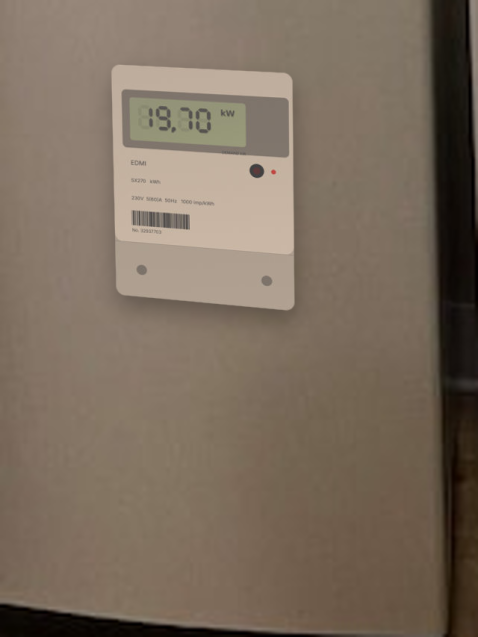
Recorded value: 19.70; kW
